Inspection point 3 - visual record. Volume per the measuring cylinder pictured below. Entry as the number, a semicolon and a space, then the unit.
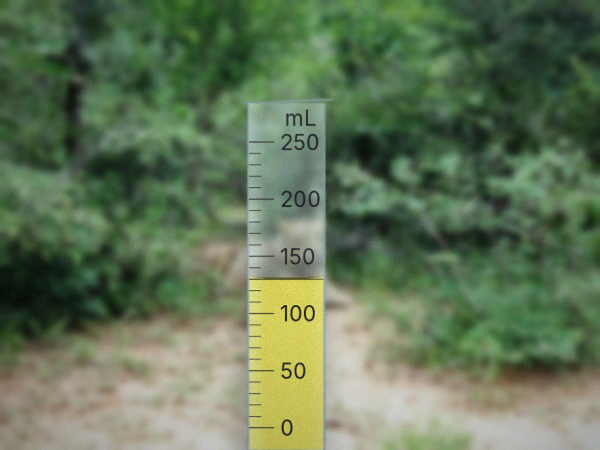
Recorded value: 130; mL
